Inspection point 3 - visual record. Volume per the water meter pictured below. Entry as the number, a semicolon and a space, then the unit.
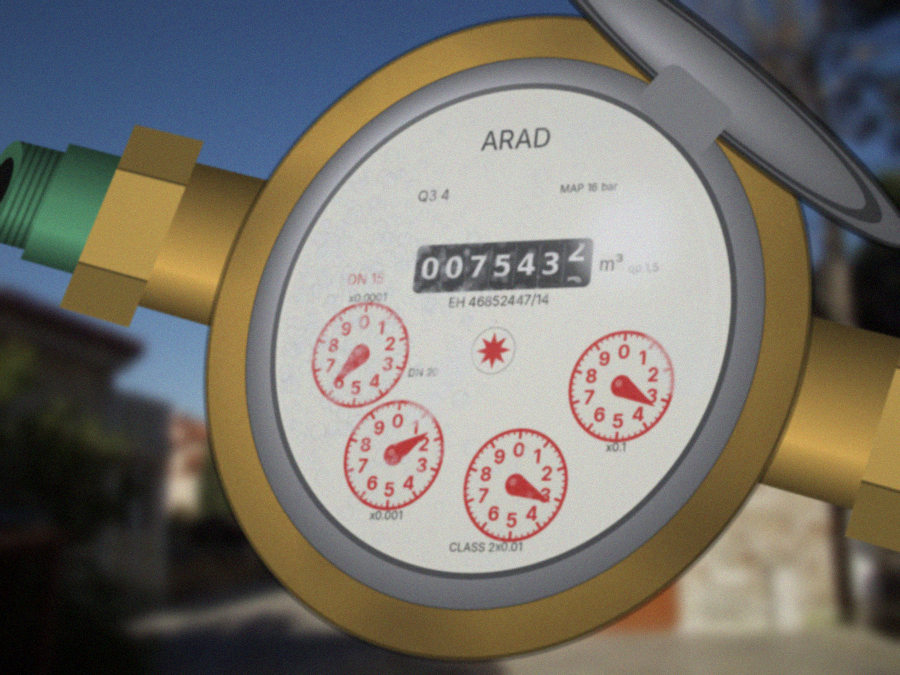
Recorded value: 75432.3316; m³
